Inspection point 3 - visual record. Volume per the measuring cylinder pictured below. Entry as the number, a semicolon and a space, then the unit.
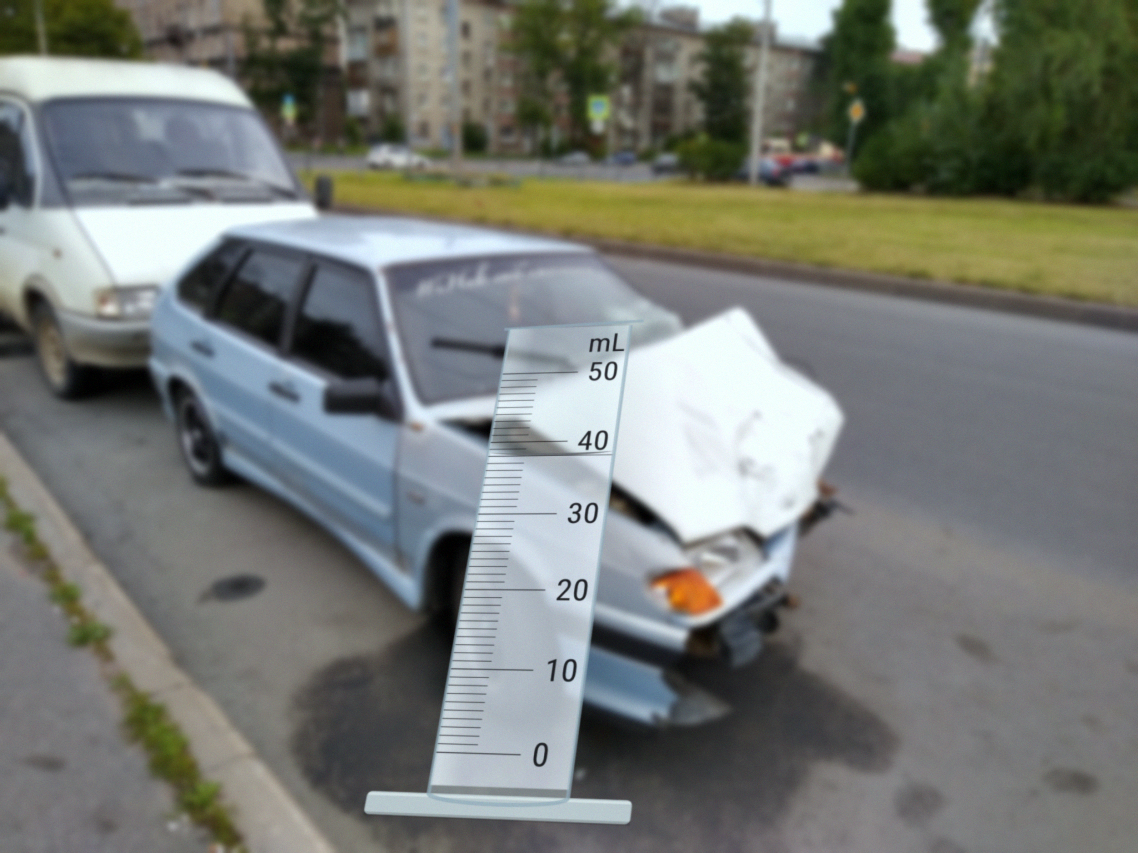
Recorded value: 38; mL
